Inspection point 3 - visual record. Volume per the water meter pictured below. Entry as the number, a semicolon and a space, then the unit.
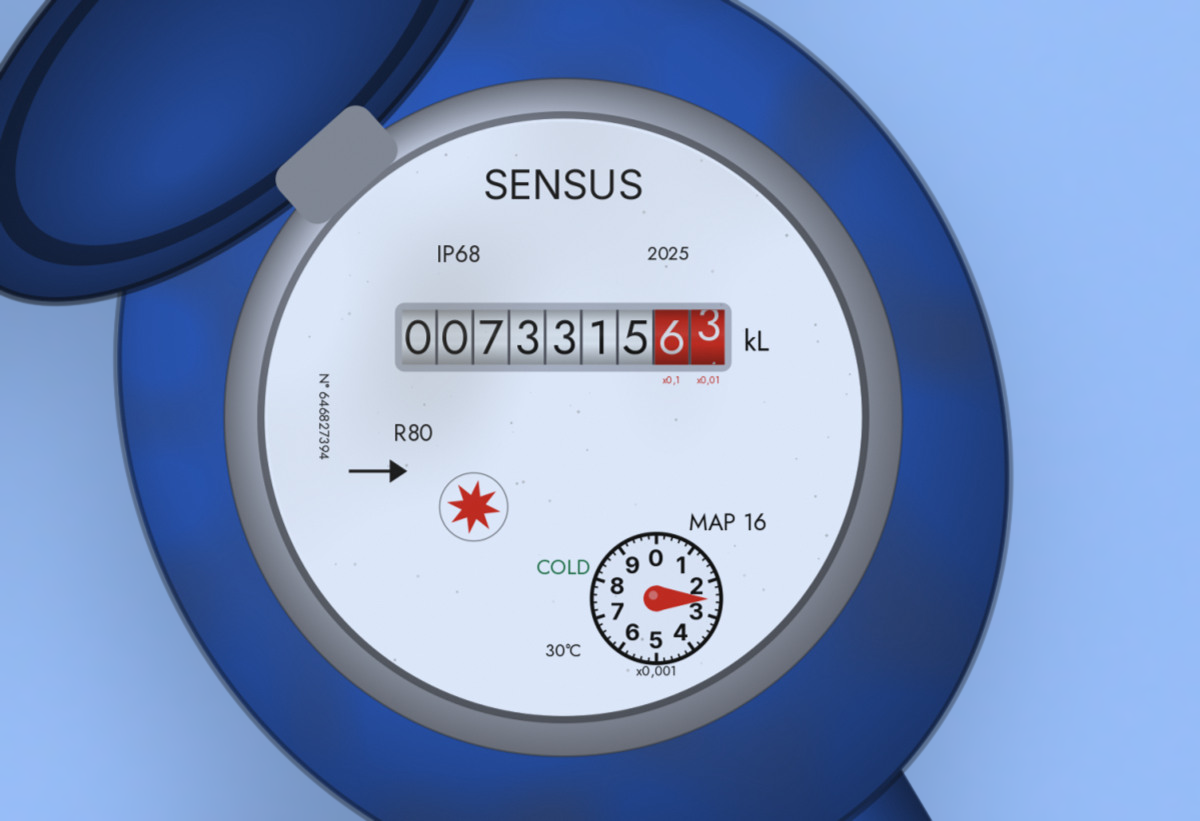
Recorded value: 73315.632; kL
